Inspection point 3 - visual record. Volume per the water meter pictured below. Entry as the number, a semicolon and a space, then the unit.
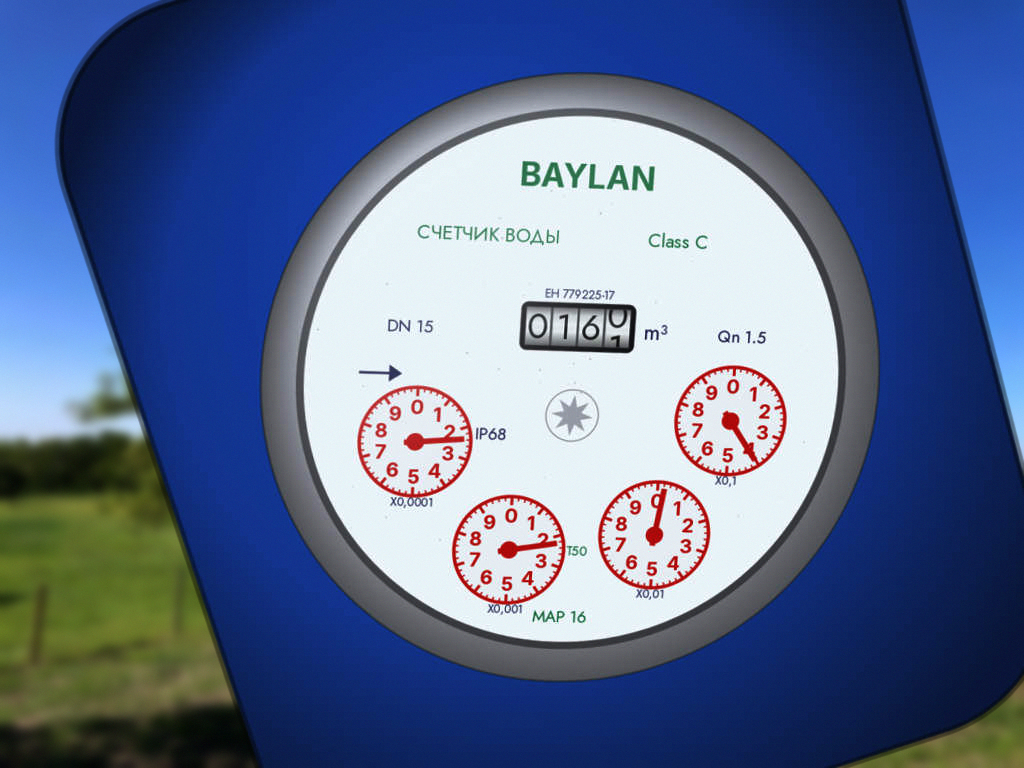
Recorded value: 160.4022; m³
